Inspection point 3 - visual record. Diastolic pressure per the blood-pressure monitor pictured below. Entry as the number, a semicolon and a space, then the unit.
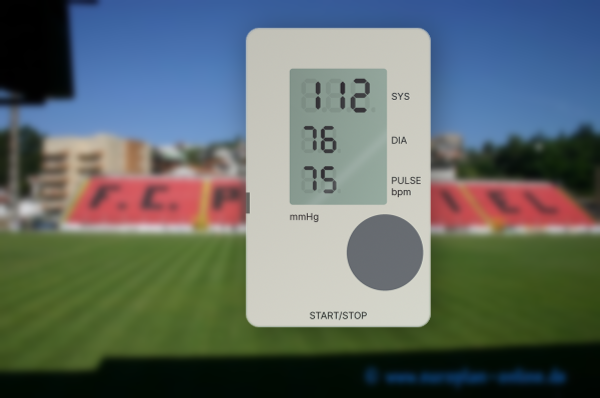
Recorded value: 76; mmHg
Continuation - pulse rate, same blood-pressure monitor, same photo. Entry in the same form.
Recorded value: 75; bpm
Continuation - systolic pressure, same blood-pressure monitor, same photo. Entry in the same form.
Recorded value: 112; mmHg
